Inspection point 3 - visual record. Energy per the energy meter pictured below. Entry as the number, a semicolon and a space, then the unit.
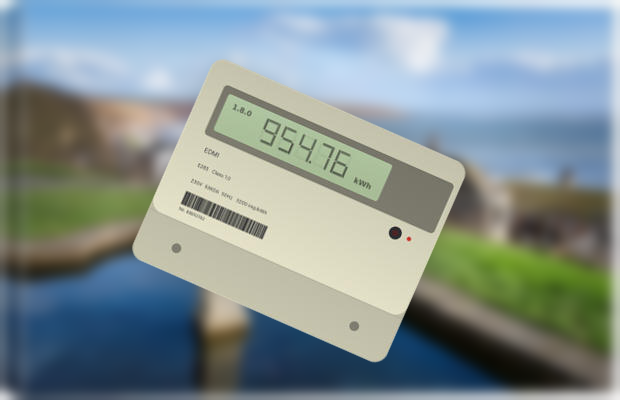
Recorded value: 954.76; kWh
